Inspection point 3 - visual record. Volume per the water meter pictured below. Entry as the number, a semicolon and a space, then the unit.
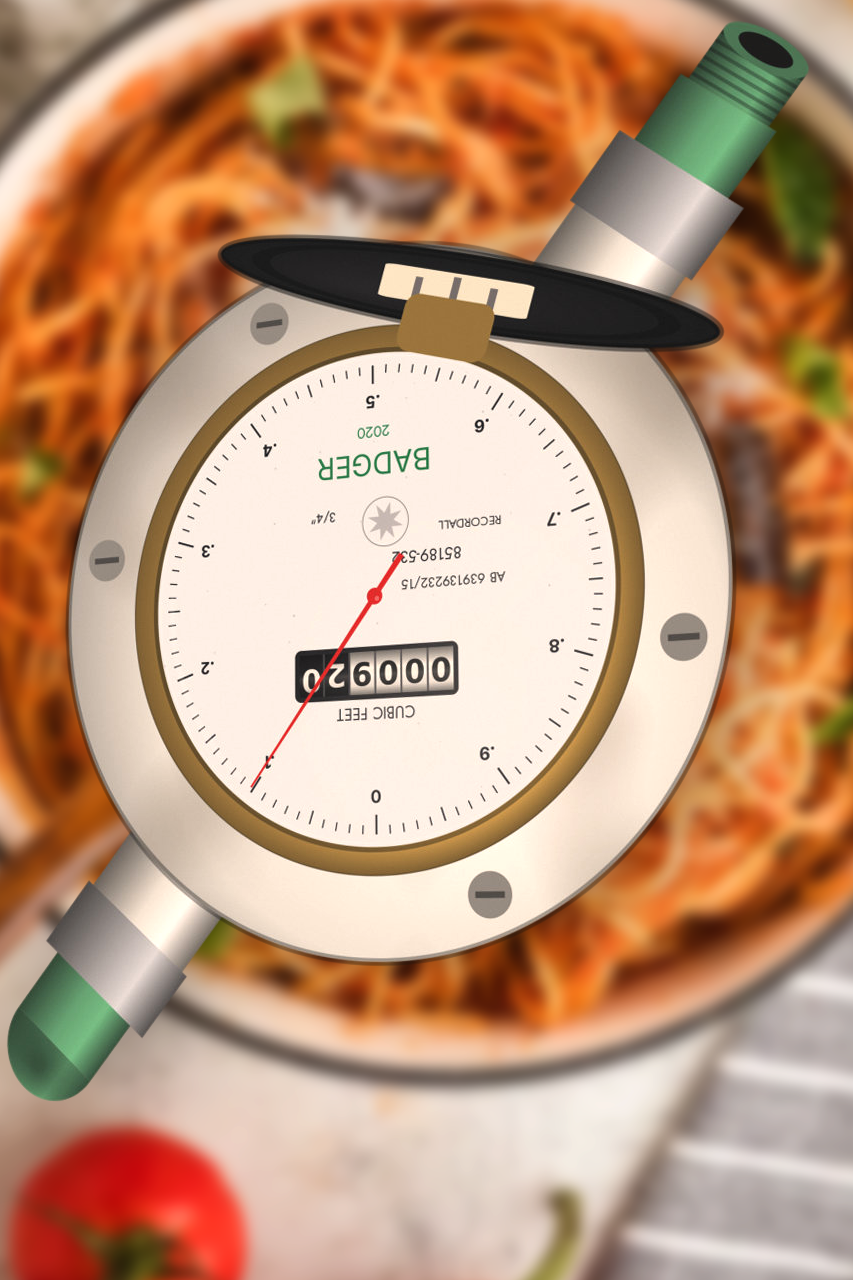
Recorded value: 920.10; ft³
